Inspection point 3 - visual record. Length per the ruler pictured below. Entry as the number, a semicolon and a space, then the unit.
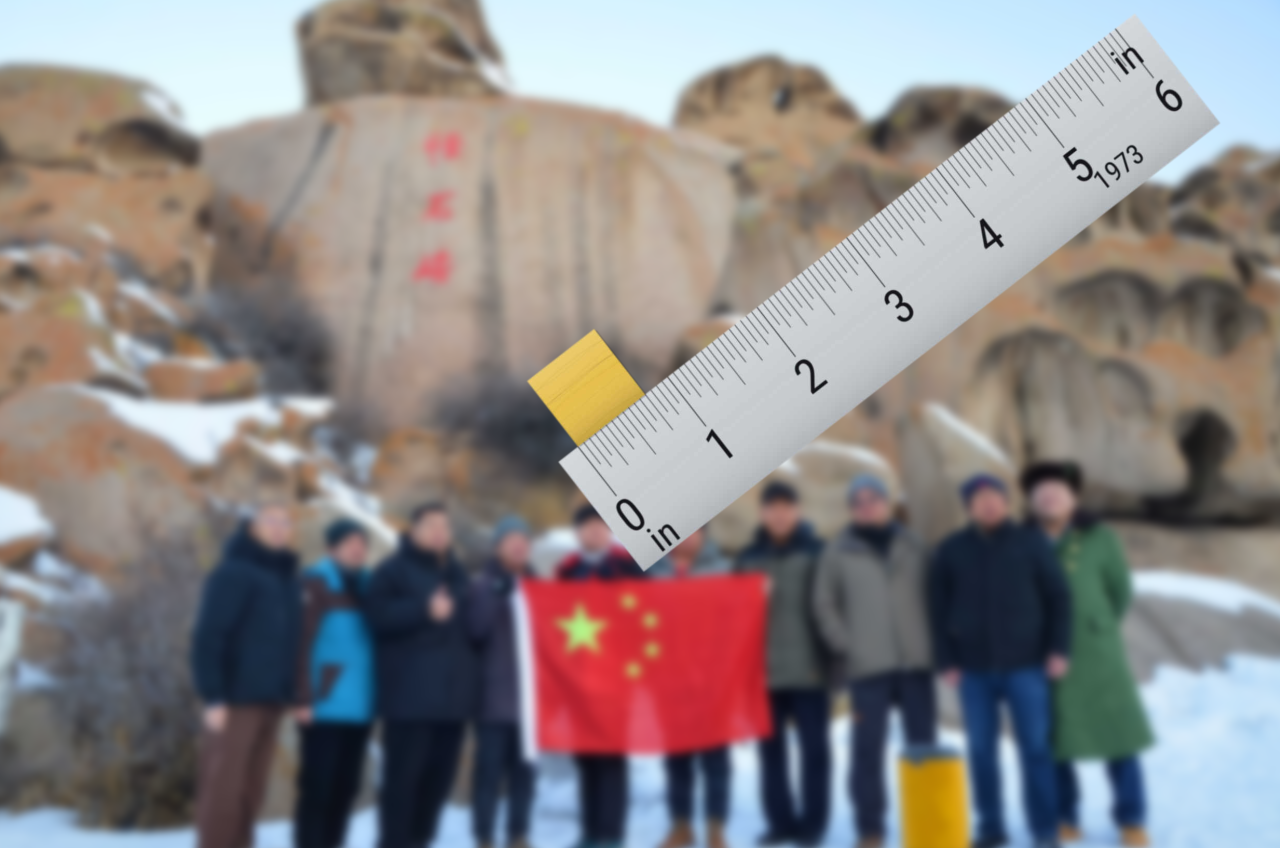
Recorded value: 0.75; in
